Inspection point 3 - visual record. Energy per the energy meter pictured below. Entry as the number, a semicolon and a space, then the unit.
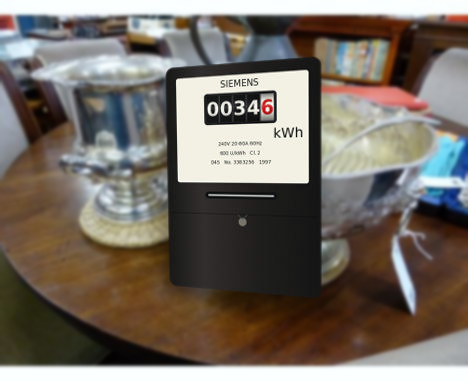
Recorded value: 34.6; kWh
